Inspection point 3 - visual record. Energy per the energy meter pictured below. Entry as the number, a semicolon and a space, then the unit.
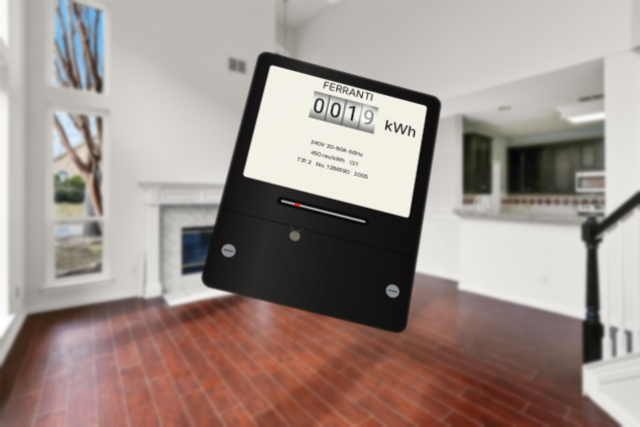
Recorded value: 19; kWh
